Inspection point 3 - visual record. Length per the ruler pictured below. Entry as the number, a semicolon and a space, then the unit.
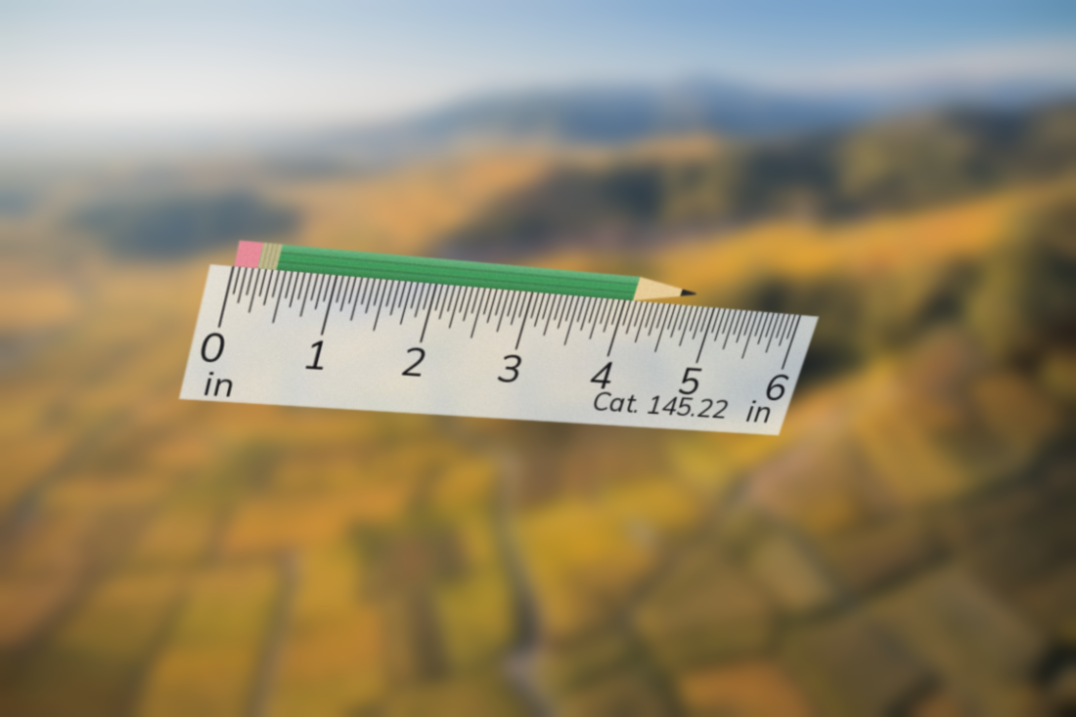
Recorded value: 4.75; in
